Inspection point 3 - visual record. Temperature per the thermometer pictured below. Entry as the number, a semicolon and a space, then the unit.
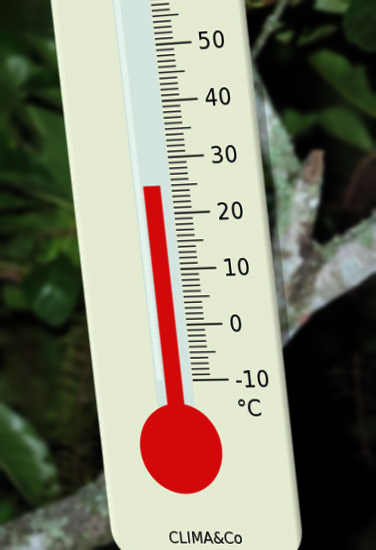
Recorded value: 25; °C
